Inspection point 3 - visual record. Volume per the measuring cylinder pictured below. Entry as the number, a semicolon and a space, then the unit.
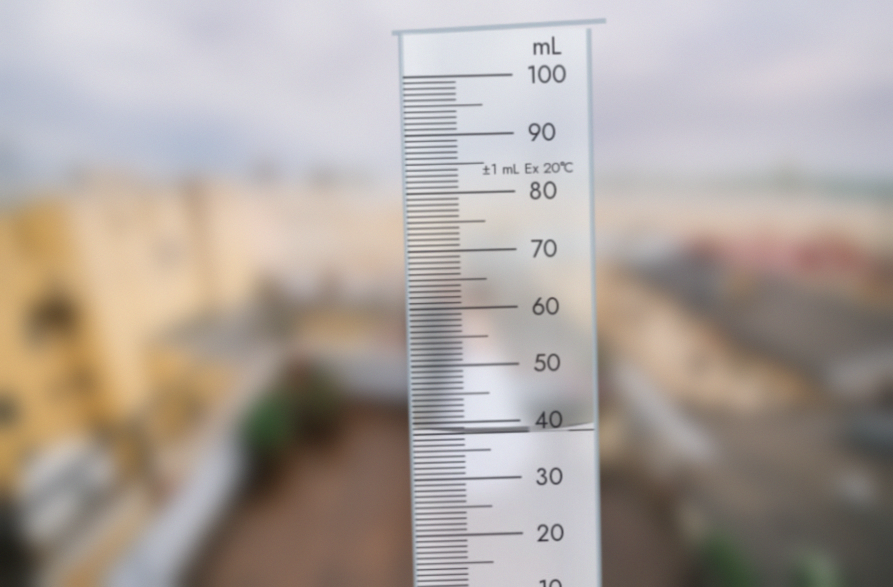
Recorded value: 38; mL
